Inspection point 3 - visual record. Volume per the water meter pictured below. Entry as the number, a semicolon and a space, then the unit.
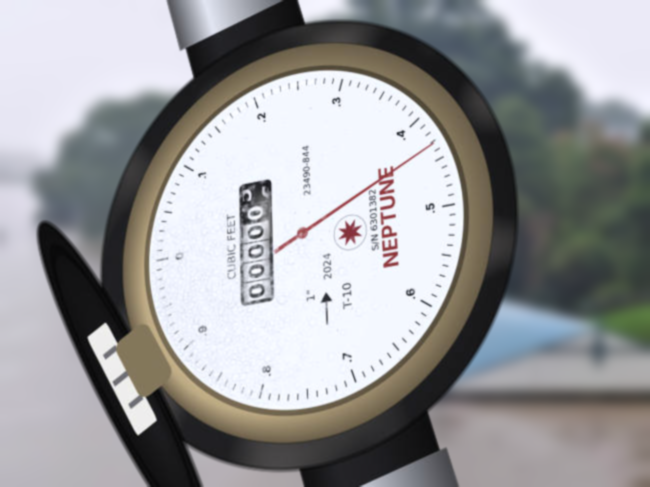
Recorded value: 5.43; ft³
